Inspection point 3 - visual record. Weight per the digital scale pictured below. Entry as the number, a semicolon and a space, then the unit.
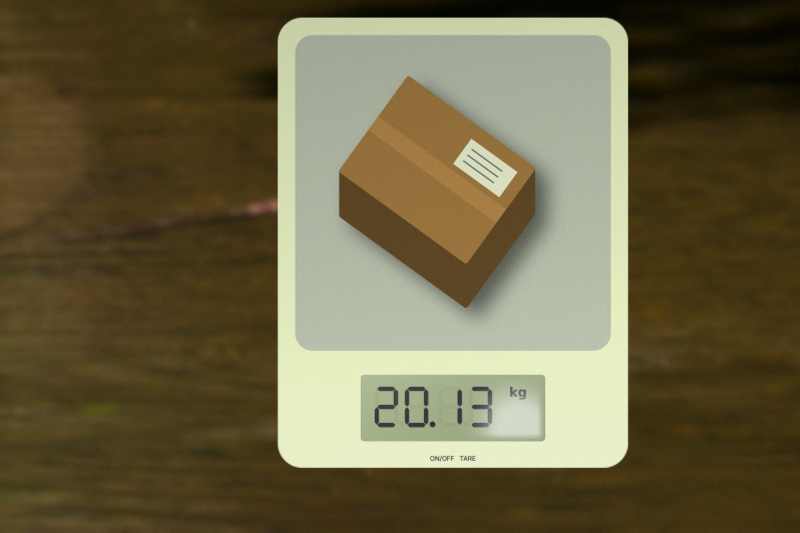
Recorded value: 20.13; kg
